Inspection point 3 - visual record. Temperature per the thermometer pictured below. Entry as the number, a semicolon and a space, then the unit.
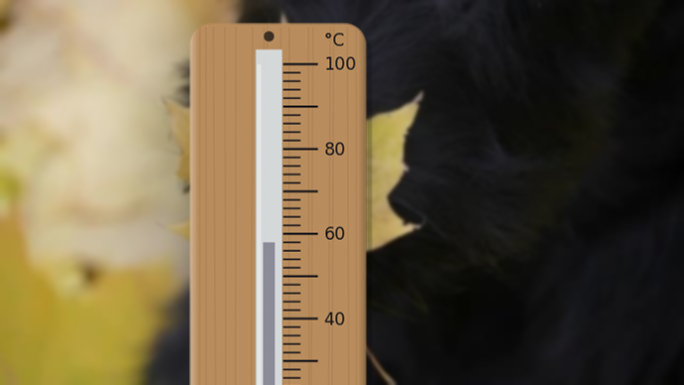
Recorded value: 58; °C
